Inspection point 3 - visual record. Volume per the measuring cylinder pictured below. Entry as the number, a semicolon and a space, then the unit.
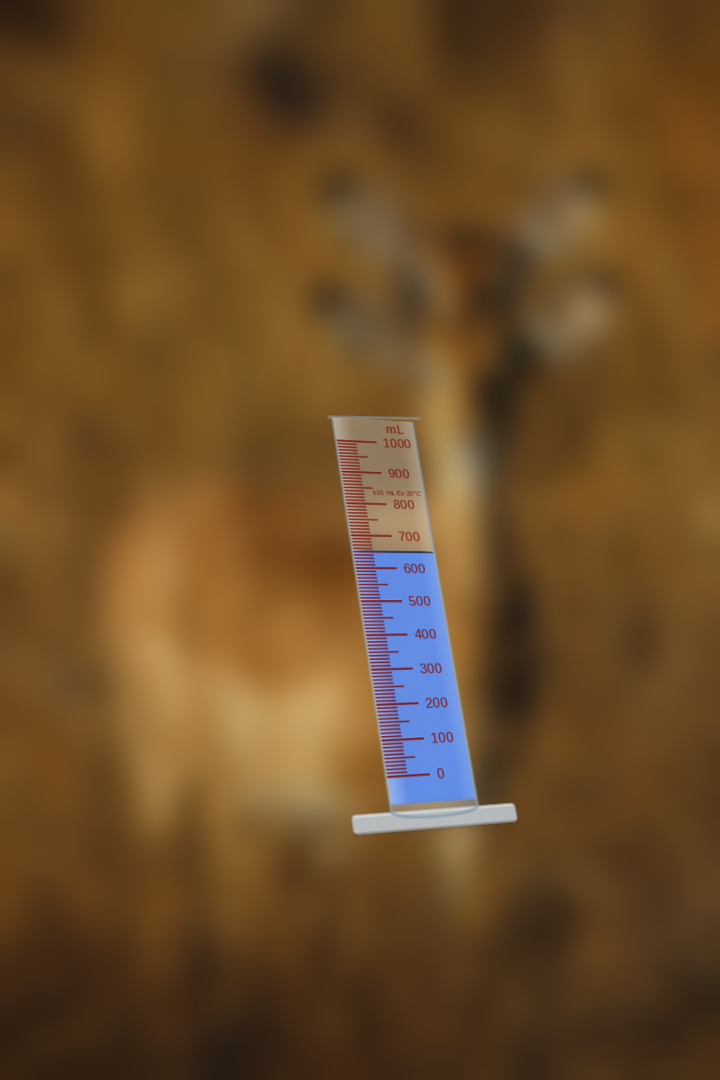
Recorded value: 650; mL
